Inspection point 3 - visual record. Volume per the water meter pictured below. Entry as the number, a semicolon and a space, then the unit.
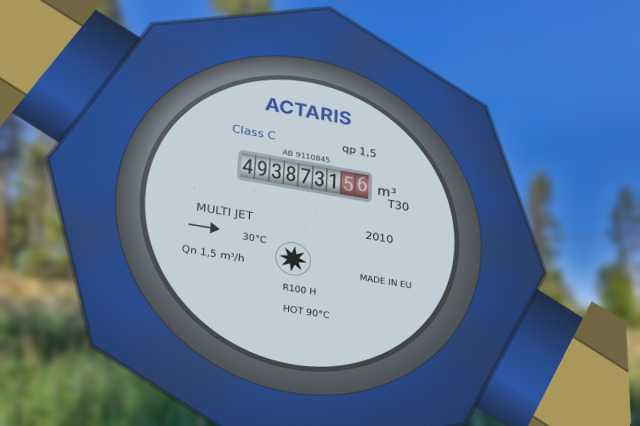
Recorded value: 4938731.56; m³
